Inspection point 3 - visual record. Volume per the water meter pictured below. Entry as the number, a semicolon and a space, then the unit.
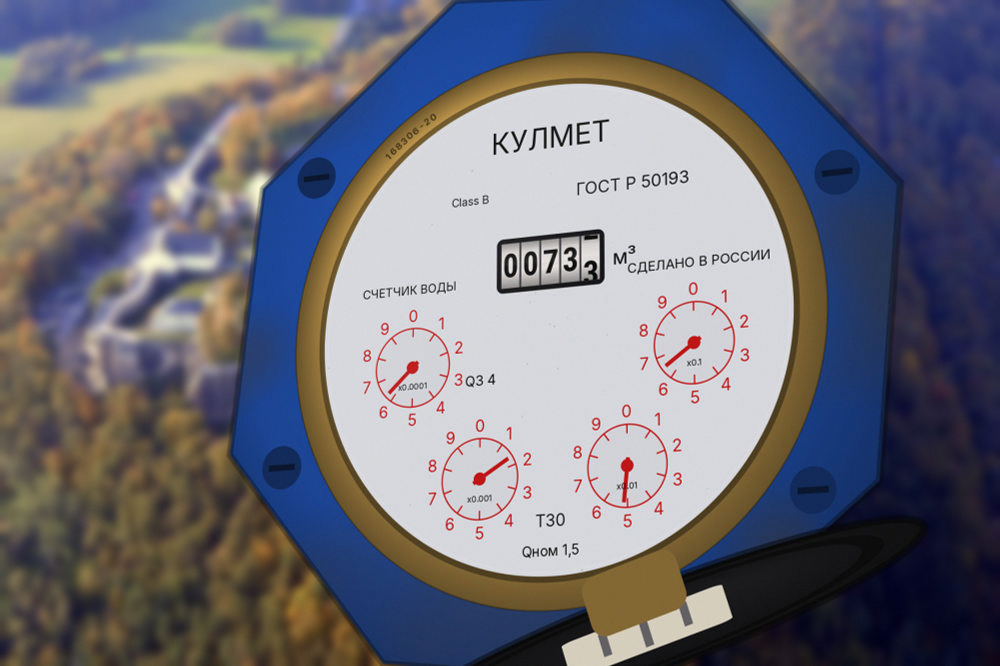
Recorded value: 732.6516; m³
